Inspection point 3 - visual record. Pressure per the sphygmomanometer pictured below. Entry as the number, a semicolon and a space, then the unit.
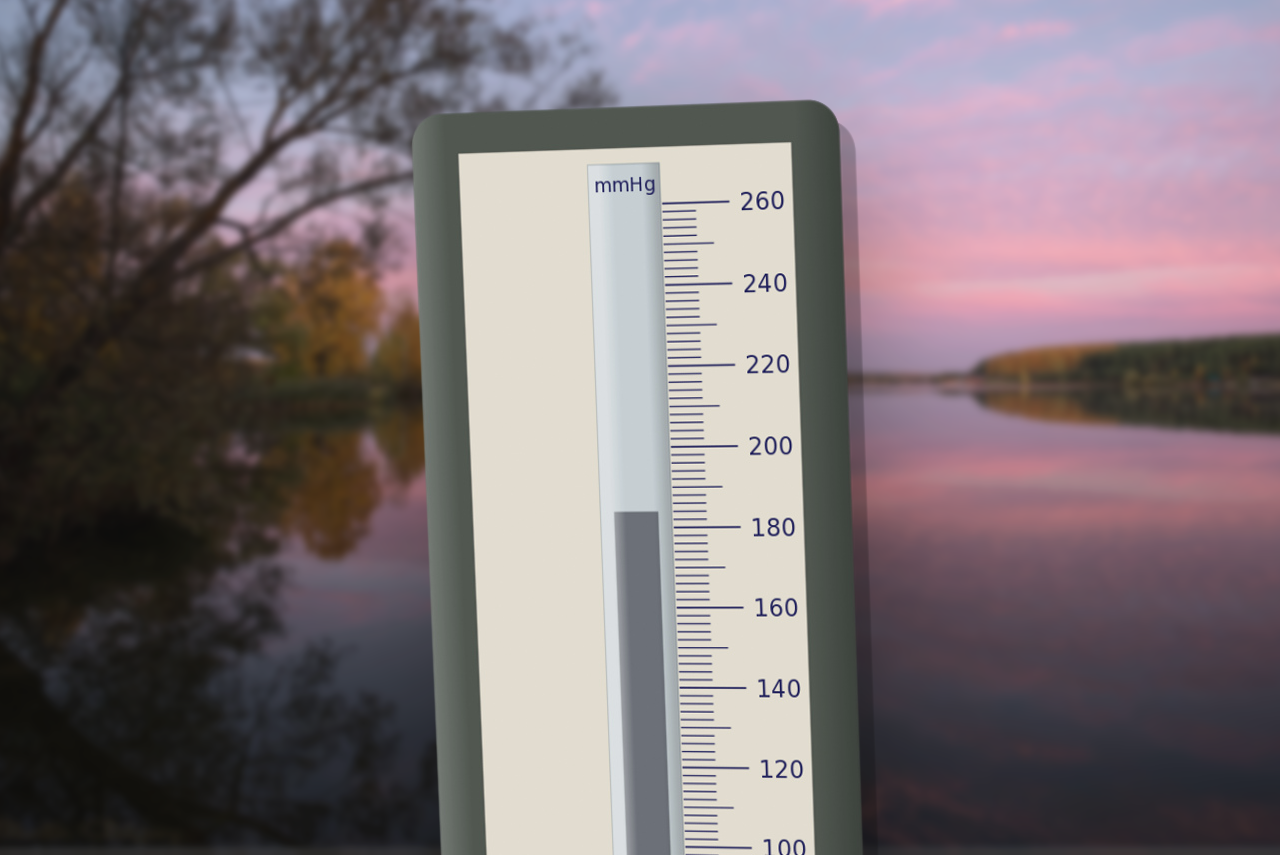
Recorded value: 184; mmHg
